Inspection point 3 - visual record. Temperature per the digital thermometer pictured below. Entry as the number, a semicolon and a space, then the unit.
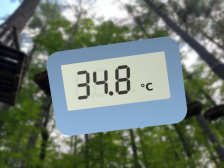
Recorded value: 34.8; °C
